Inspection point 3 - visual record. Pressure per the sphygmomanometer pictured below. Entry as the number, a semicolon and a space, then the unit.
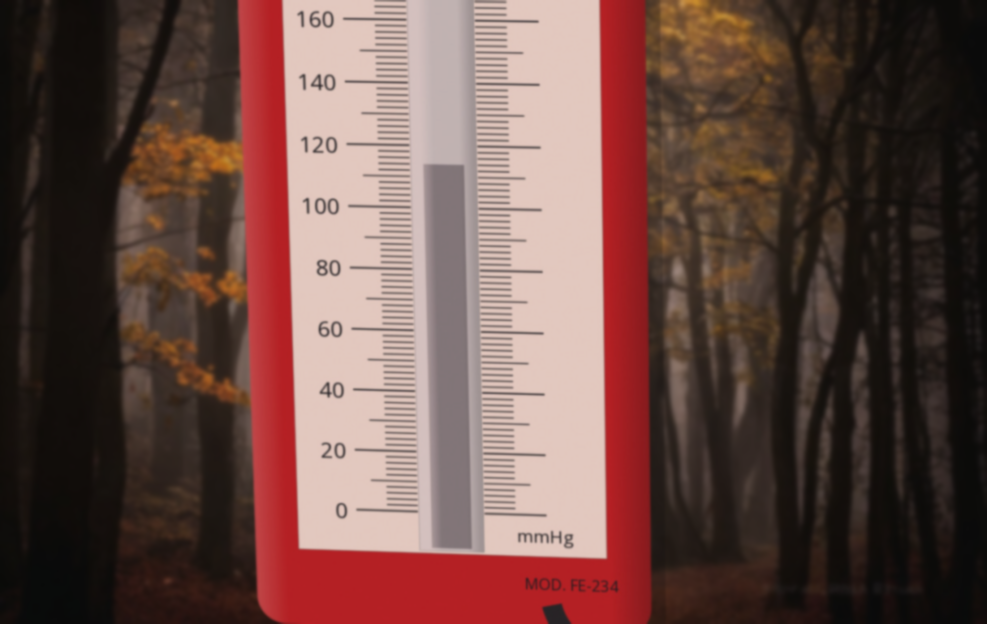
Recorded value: 114; mmHg
